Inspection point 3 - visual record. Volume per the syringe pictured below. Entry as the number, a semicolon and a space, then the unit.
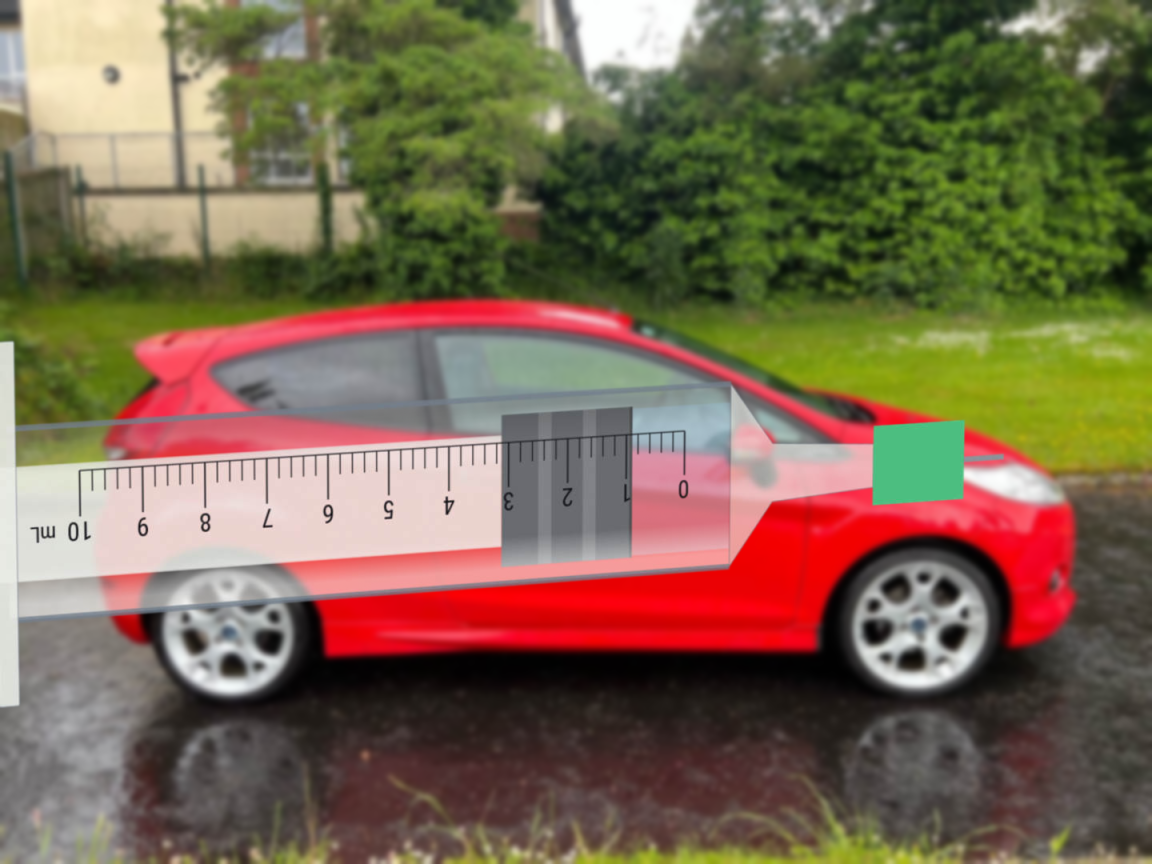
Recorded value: 0.9; mL
